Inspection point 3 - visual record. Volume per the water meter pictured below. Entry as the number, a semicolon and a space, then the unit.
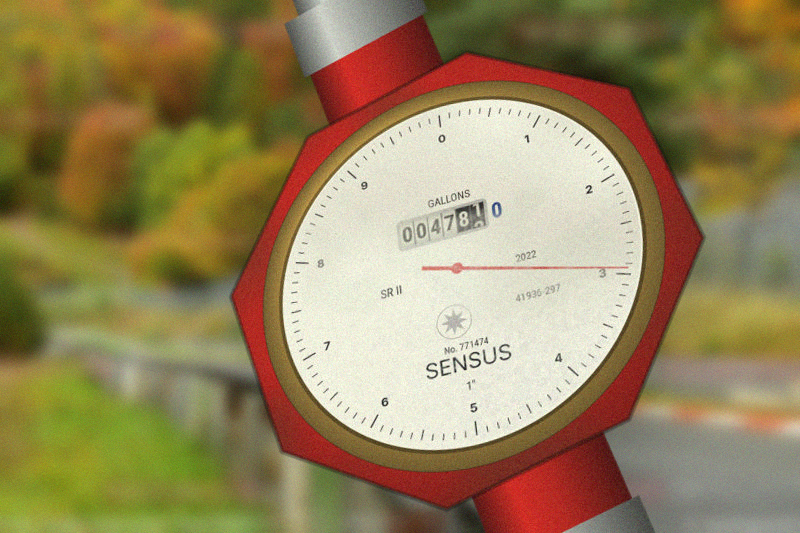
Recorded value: 47812.9; gal
